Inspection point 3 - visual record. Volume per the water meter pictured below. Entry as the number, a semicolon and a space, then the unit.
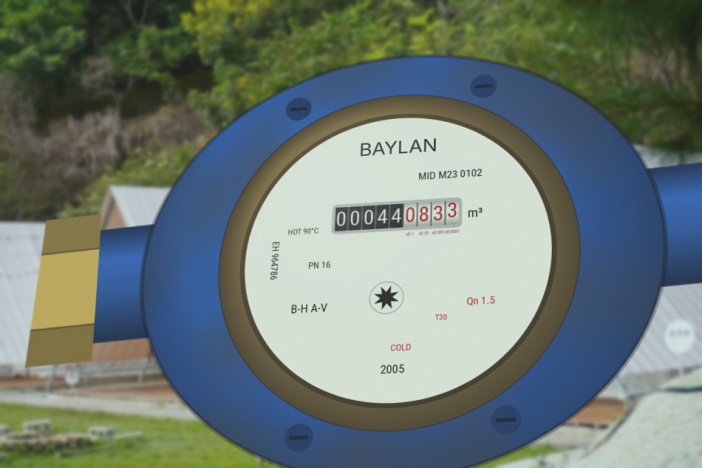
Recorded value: 44.0833; m³
